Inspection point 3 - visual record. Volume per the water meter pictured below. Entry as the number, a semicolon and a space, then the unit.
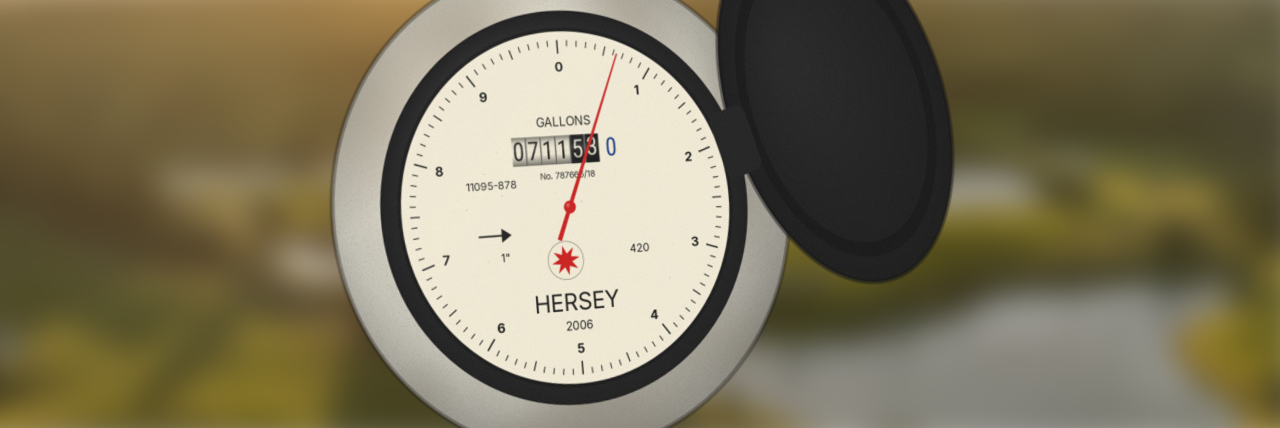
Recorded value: 711530.6; gal
